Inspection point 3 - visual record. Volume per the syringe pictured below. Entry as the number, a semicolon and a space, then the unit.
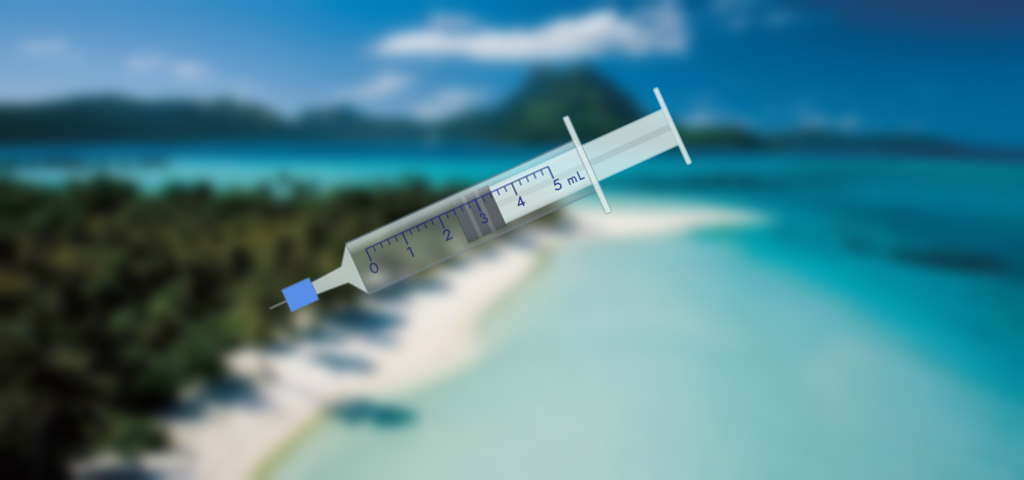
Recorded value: 2.4; mL
